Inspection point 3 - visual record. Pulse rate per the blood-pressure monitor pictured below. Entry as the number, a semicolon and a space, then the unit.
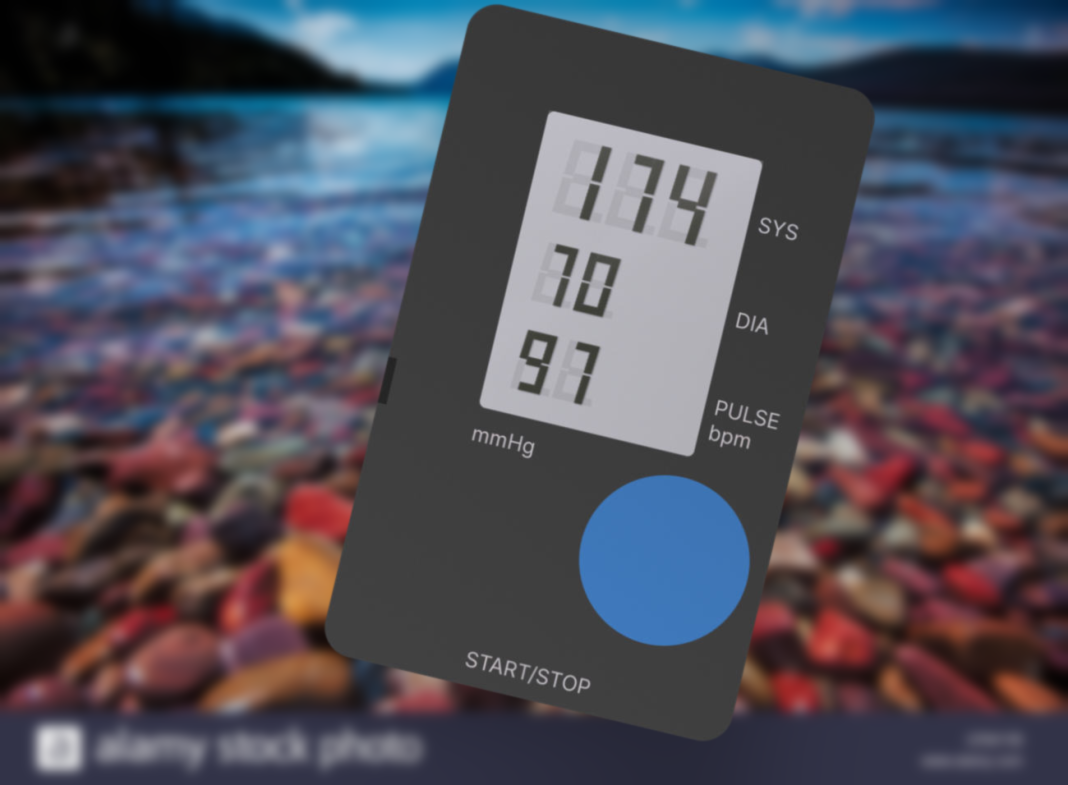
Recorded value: 97; bpm
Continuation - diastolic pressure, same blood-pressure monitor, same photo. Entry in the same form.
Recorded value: 70; mmHg
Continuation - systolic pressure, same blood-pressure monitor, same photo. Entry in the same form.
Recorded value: 174; mmHg
